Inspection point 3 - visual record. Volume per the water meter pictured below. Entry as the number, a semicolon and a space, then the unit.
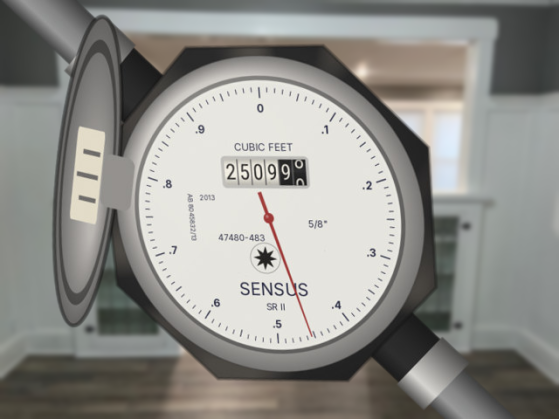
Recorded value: 250998.45; ft³
